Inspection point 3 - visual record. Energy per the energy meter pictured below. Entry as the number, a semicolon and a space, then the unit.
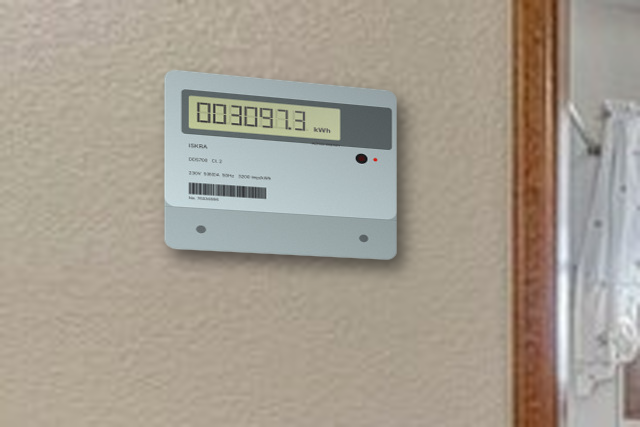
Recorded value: 3097.3; kWh
